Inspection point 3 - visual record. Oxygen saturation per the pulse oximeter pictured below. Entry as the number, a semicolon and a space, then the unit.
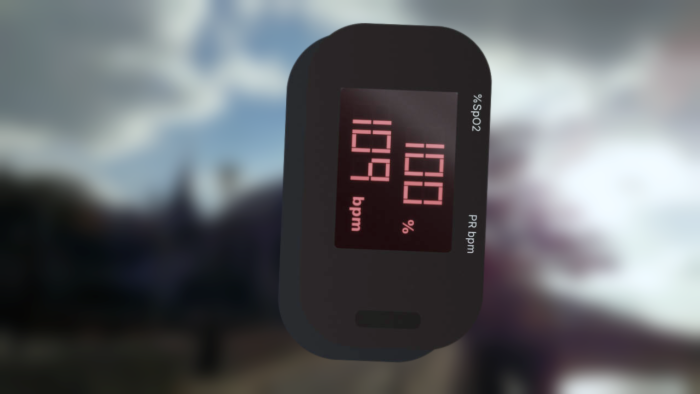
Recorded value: 100; %
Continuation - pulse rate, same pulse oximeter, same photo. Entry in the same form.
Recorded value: 109; bpm
